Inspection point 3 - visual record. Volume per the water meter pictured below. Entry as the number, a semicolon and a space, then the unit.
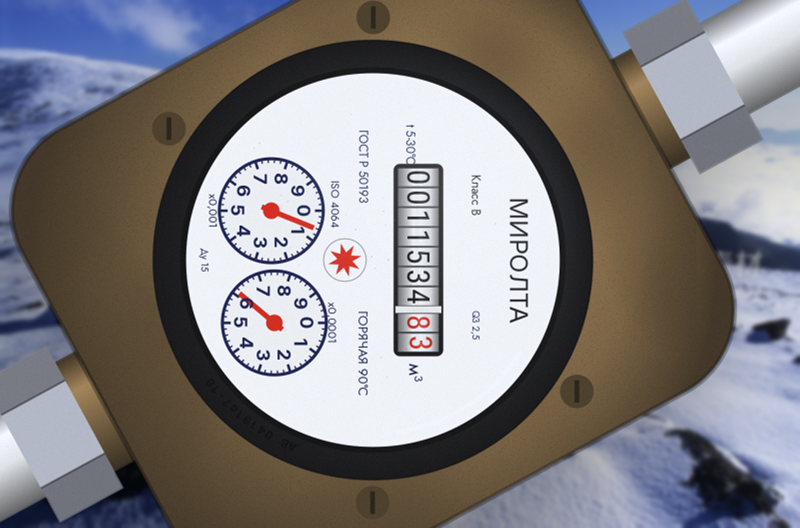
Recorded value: 11534.8306; m³
